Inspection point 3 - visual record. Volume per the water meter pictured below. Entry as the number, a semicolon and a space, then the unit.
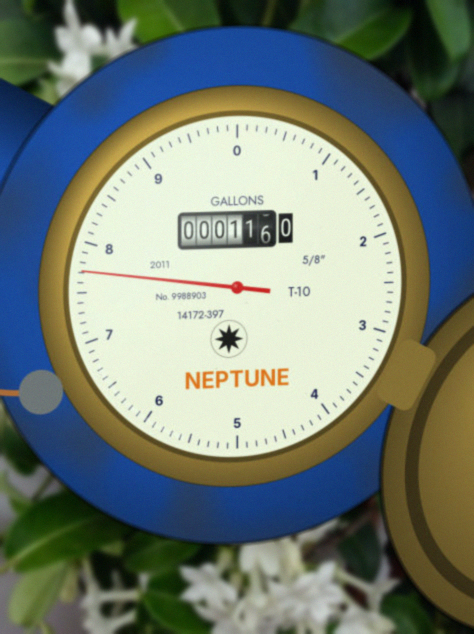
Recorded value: 1157.7; gal
